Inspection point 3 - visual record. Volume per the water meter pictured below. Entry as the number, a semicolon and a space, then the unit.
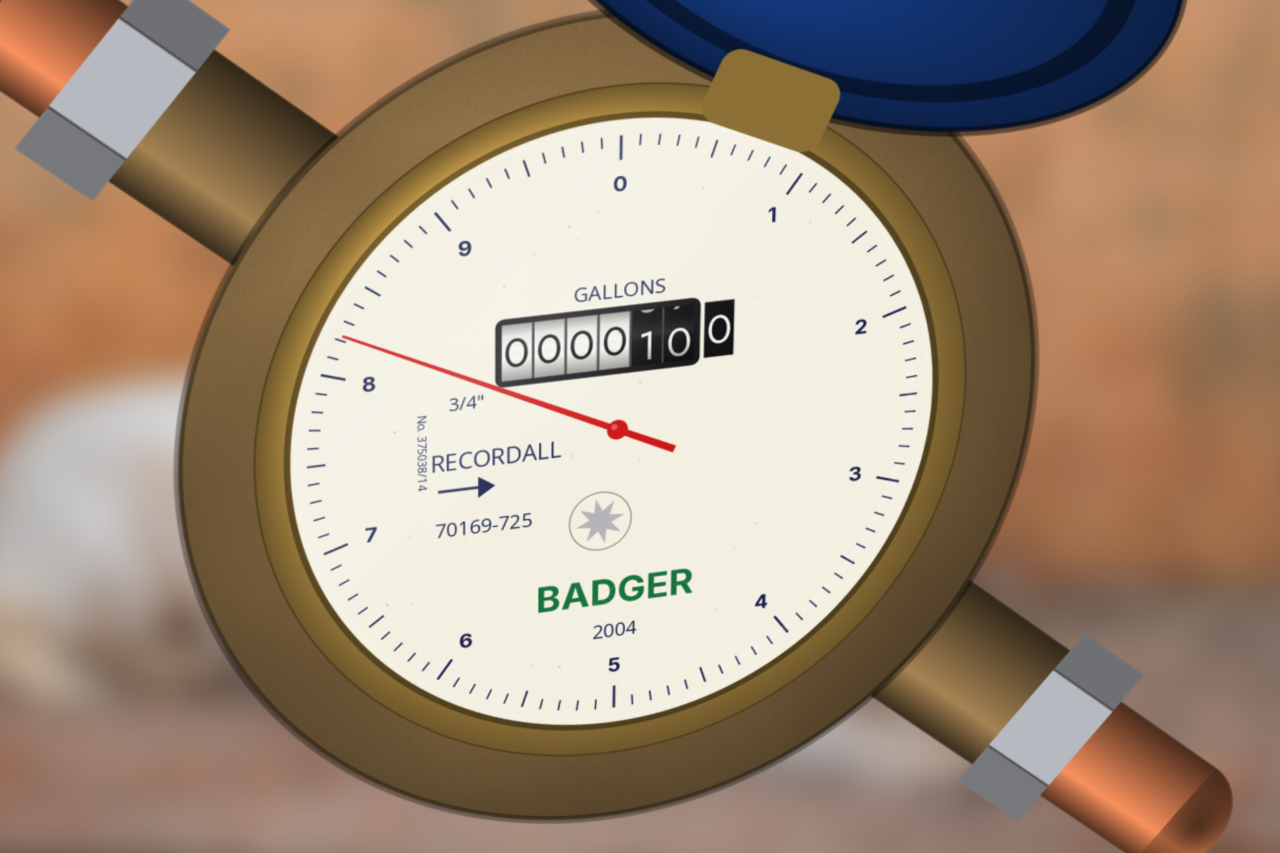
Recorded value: 98.2; gal
